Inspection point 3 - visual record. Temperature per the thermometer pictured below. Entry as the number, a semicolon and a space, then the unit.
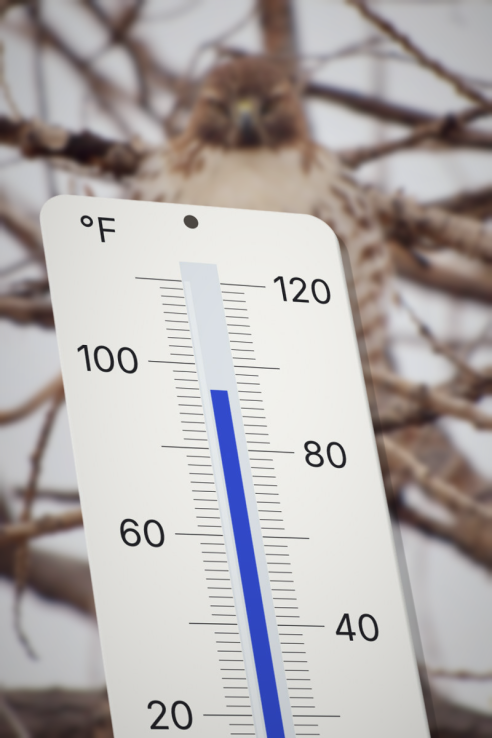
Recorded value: 94; °F
